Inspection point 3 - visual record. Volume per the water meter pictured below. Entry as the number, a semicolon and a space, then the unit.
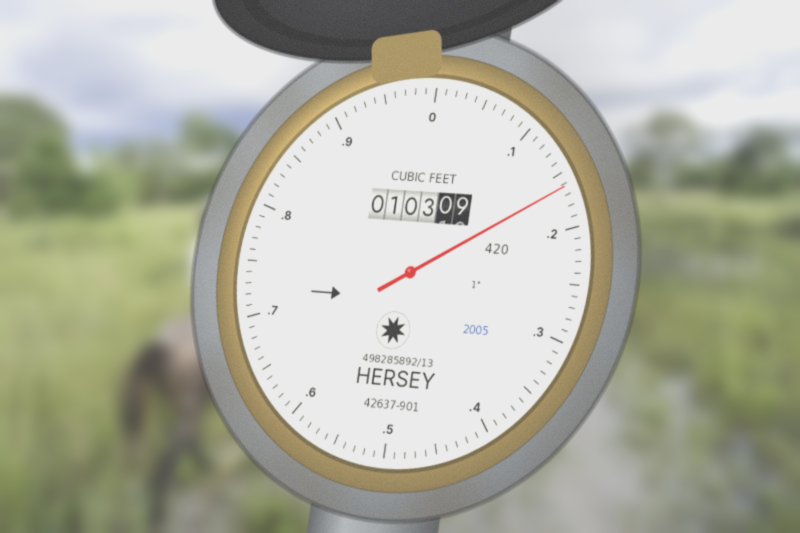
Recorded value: 10309.16; ft³
